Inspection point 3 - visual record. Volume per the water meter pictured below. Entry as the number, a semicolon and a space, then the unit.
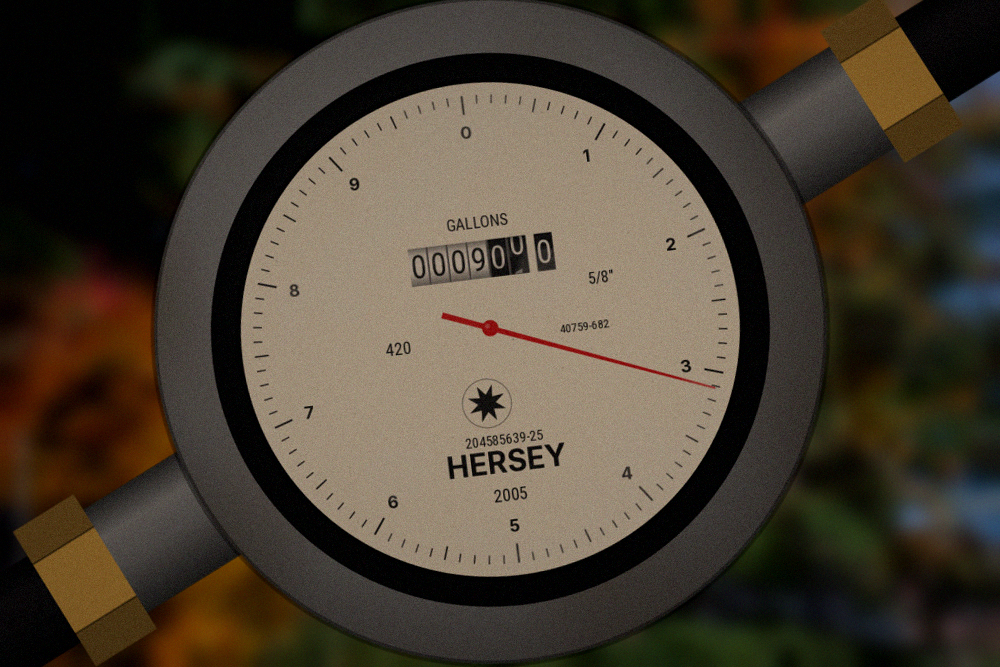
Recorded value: 9003.1; gal
